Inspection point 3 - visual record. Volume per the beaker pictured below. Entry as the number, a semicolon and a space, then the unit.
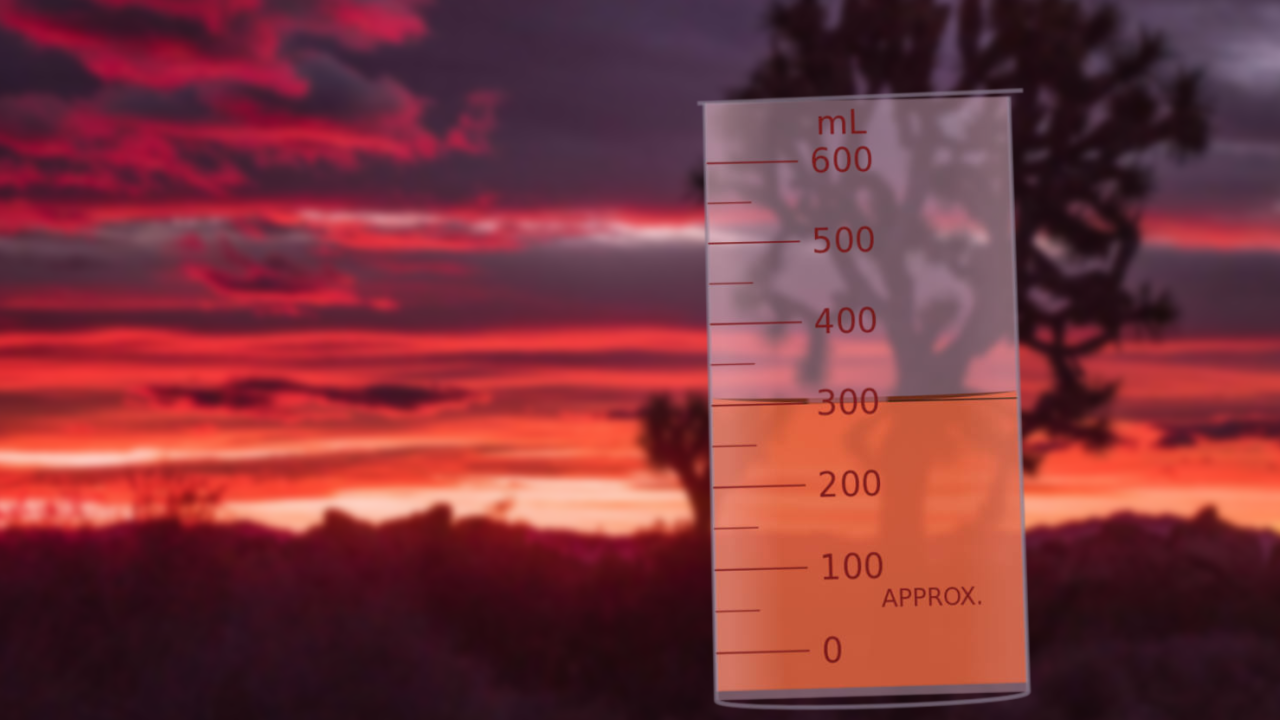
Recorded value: 300; mL
